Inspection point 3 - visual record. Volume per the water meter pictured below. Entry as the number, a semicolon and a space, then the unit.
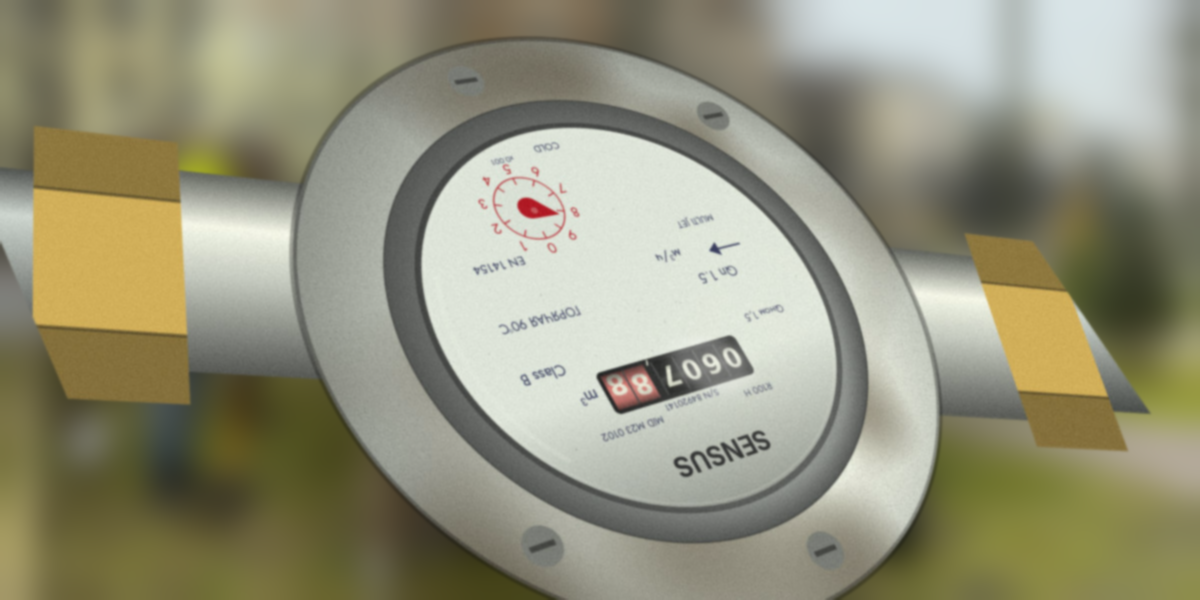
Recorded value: 607.878; m³
